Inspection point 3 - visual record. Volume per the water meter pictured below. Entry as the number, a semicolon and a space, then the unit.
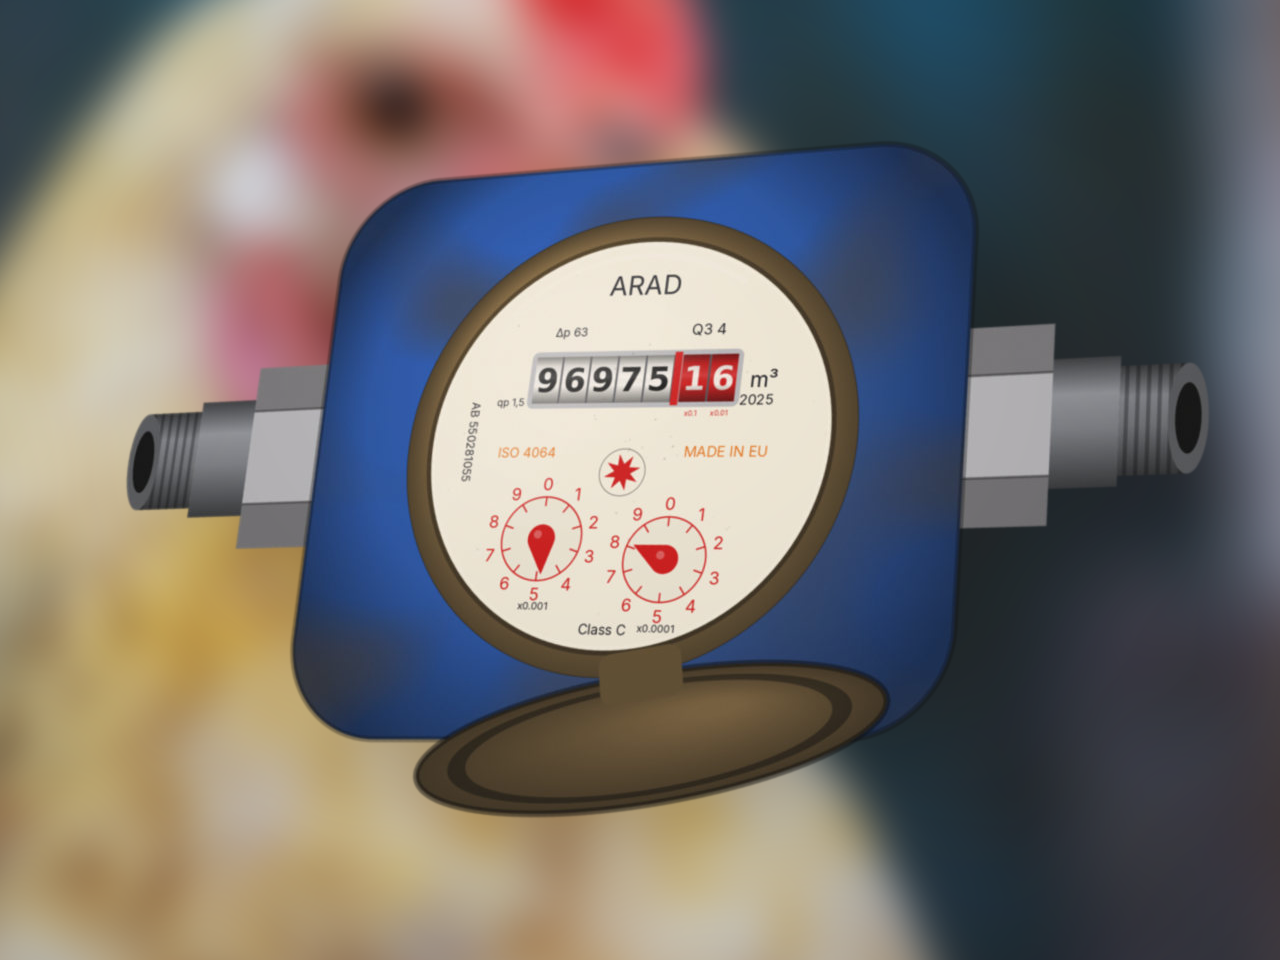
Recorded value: 96975.1648; m³
